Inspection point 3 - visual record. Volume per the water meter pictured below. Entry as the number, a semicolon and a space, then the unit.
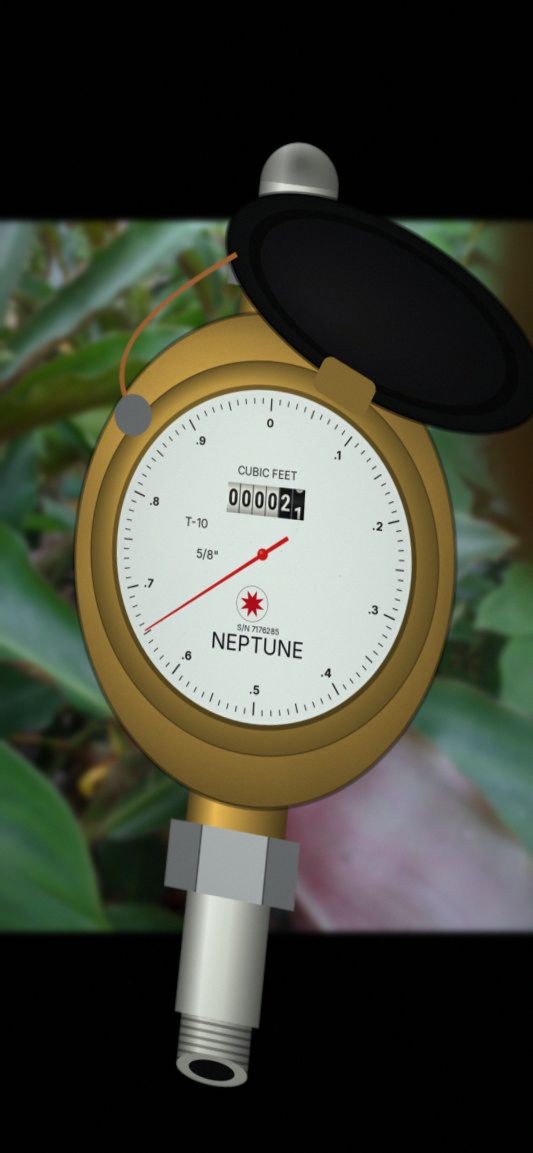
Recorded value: 20.65; ft³
